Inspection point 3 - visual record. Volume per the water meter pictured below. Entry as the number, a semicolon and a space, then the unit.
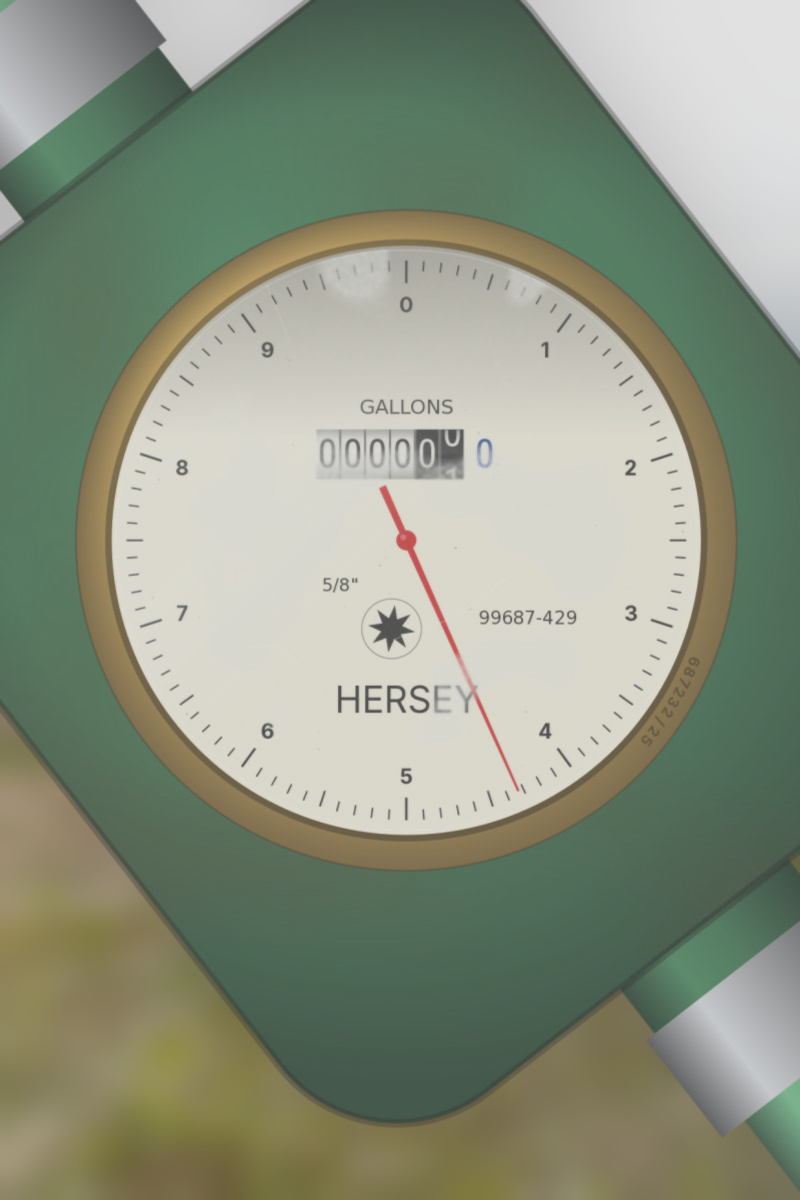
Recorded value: 4.3; gal
